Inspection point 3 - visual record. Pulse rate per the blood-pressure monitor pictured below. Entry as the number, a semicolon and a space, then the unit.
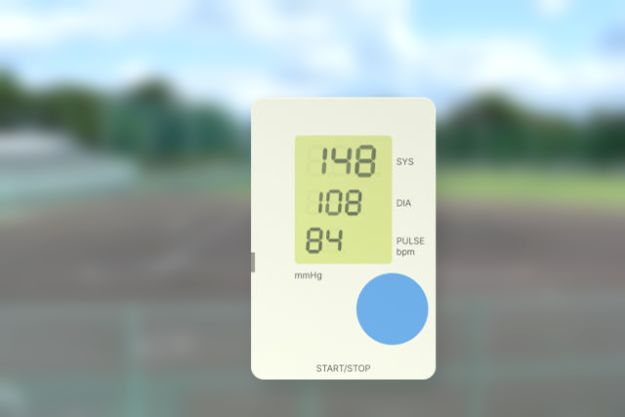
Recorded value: 84; bpm
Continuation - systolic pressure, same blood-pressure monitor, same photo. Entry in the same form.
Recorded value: 148; mmHg
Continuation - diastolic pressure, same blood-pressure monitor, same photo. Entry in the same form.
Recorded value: 108; mmHg
